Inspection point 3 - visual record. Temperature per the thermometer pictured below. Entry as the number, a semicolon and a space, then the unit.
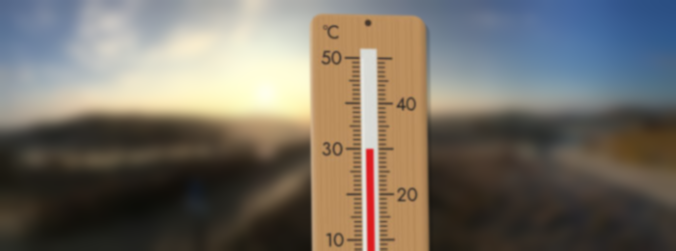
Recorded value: 30; °C
